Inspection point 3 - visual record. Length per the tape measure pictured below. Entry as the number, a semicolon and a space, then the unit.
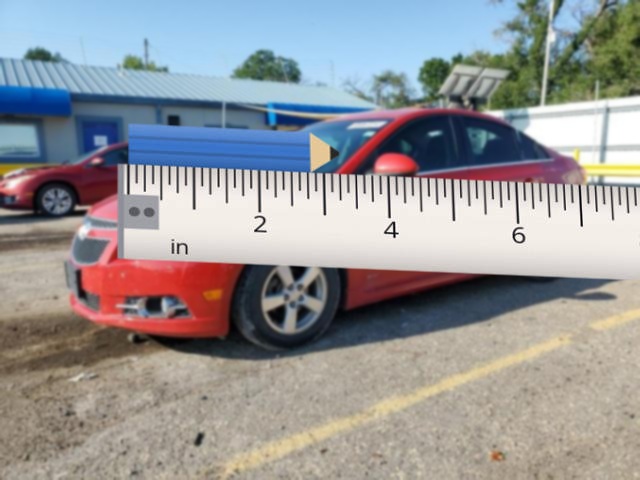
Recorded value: 3.25; in
